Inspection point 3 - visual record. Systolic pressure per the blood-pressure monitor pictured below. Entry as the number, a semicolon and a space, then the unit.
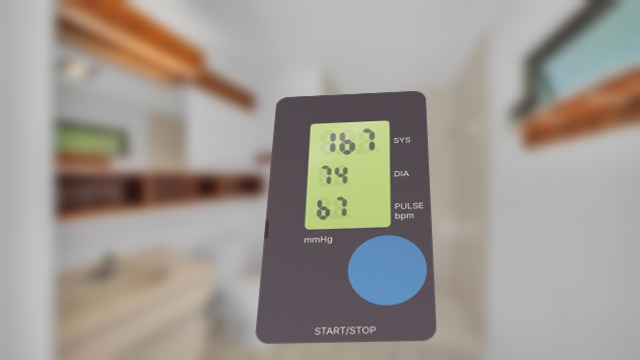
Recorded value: 167; mmHg
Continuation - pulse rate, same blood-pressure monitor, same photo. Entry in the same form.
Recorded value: 67; bpm
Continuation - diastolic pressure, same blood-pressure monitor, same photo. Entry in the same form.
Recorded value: 74; mmHg
